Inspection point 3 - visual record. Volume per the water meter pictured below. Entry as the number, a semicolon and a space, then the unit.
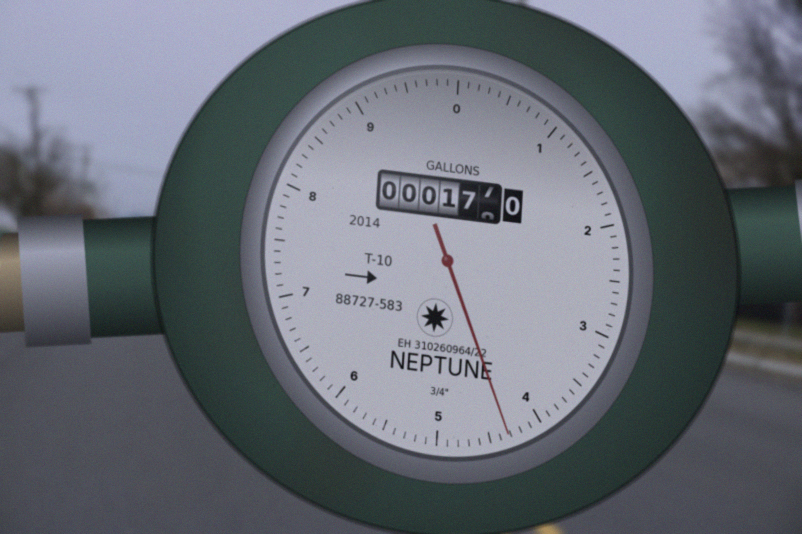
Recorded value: 1774.3; gal
